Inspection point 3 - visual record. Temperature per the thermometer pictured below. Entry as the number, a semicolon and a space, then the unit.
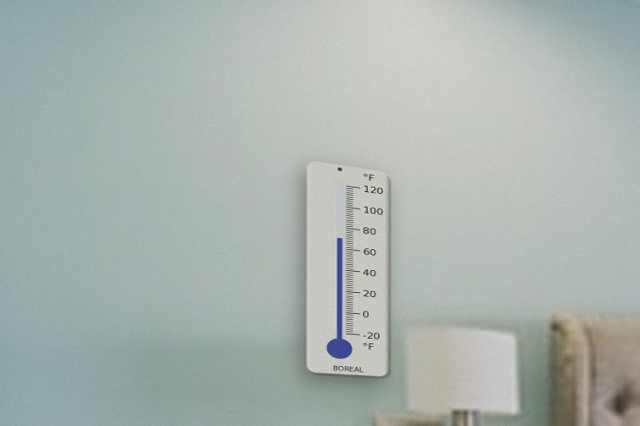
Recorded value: 70; °F
